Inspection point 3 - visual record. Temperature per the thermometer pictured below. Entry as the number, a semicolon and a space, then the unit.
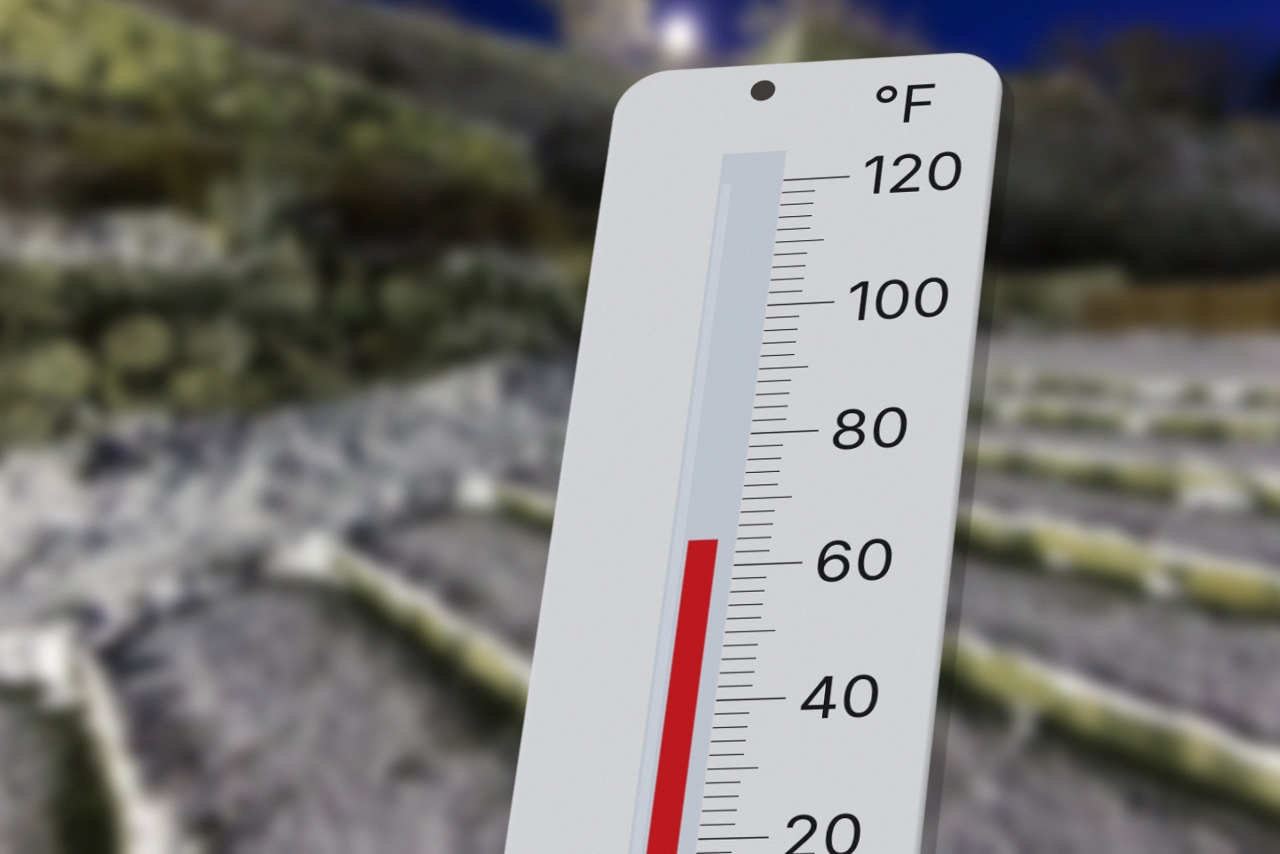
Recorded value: 64; °F
